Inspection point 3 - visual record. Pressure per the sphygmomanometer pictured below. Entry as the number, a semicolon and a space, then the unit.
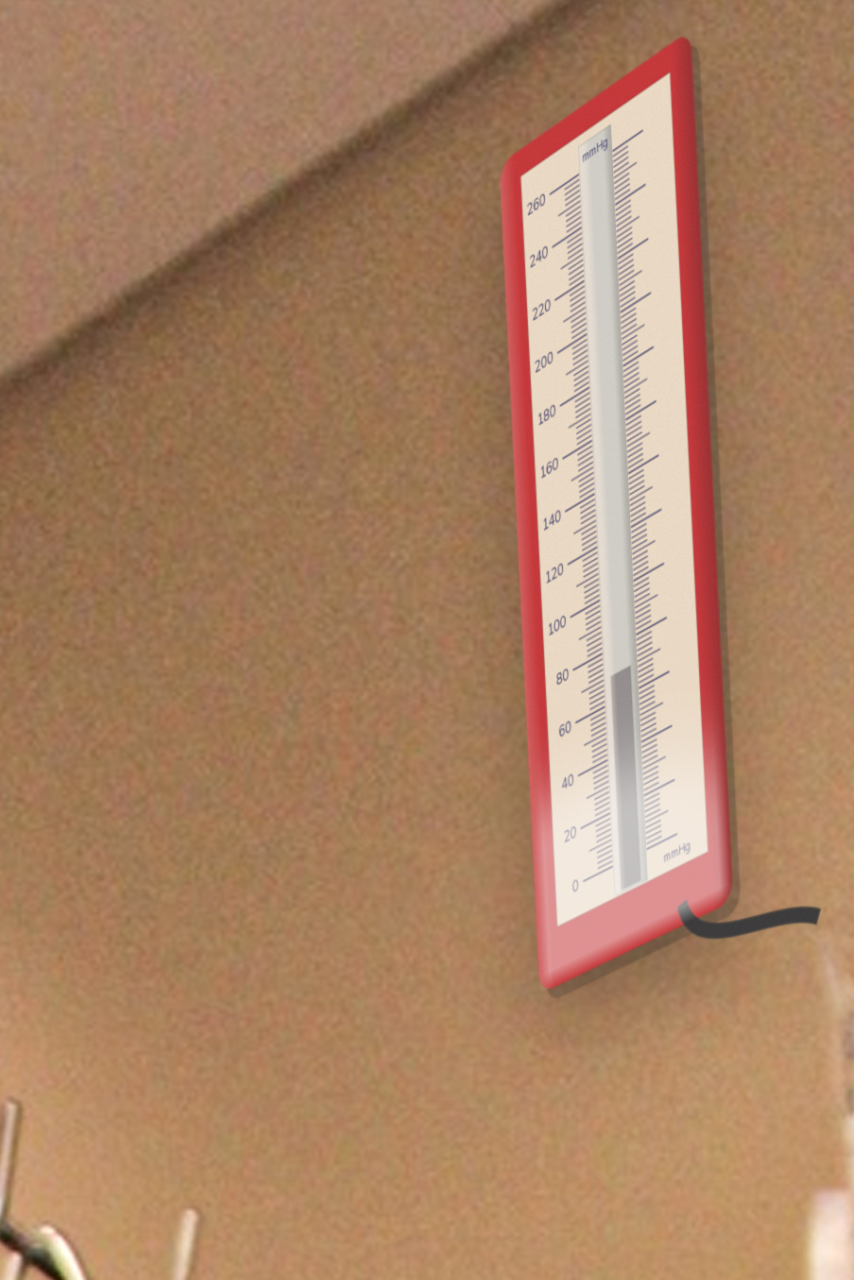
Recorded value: 70; mmHg
